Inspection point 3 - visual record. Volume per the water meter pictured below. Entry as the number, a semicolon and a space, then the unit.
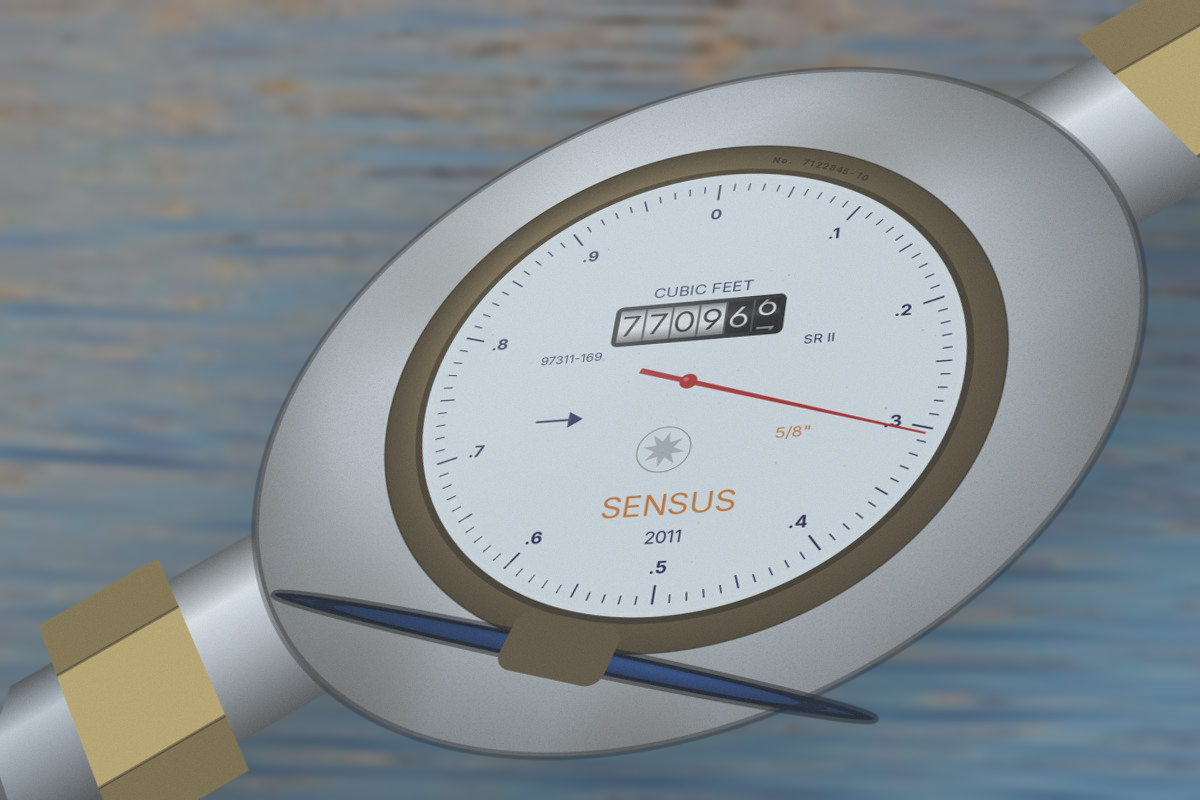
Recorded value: 770966.30; ft³
